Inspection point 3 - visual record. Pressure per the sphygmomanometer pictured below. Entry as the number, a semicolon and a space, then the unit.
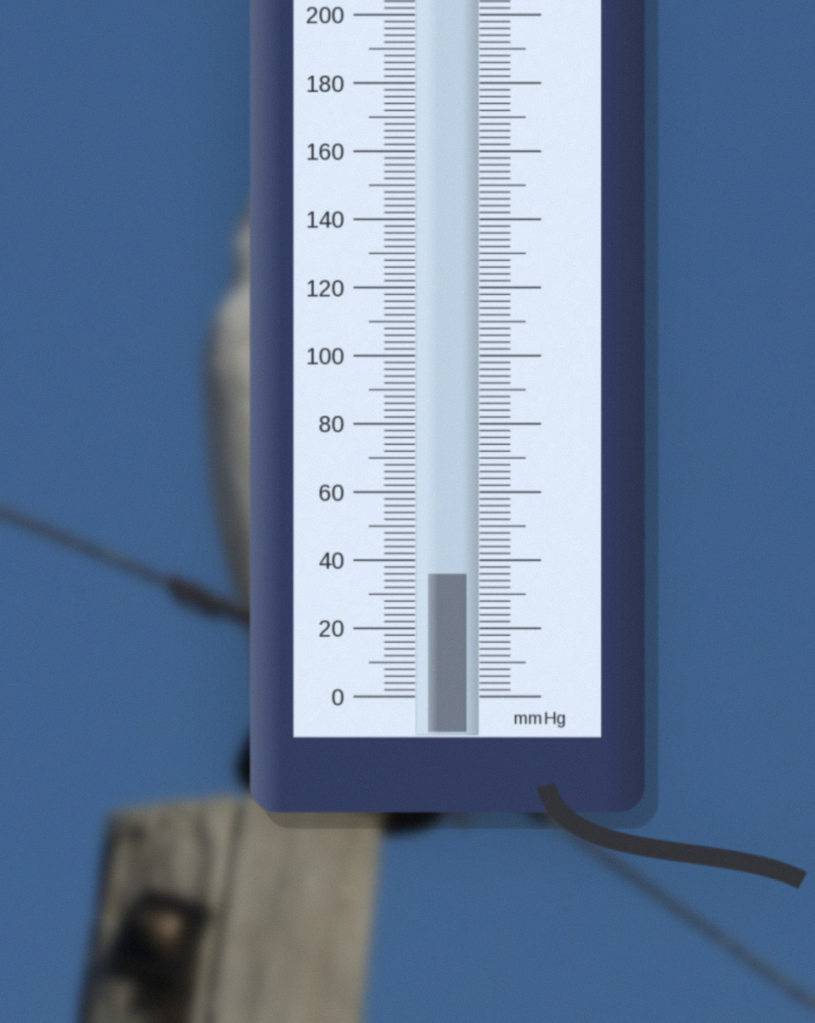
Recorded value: 36; mmHg
